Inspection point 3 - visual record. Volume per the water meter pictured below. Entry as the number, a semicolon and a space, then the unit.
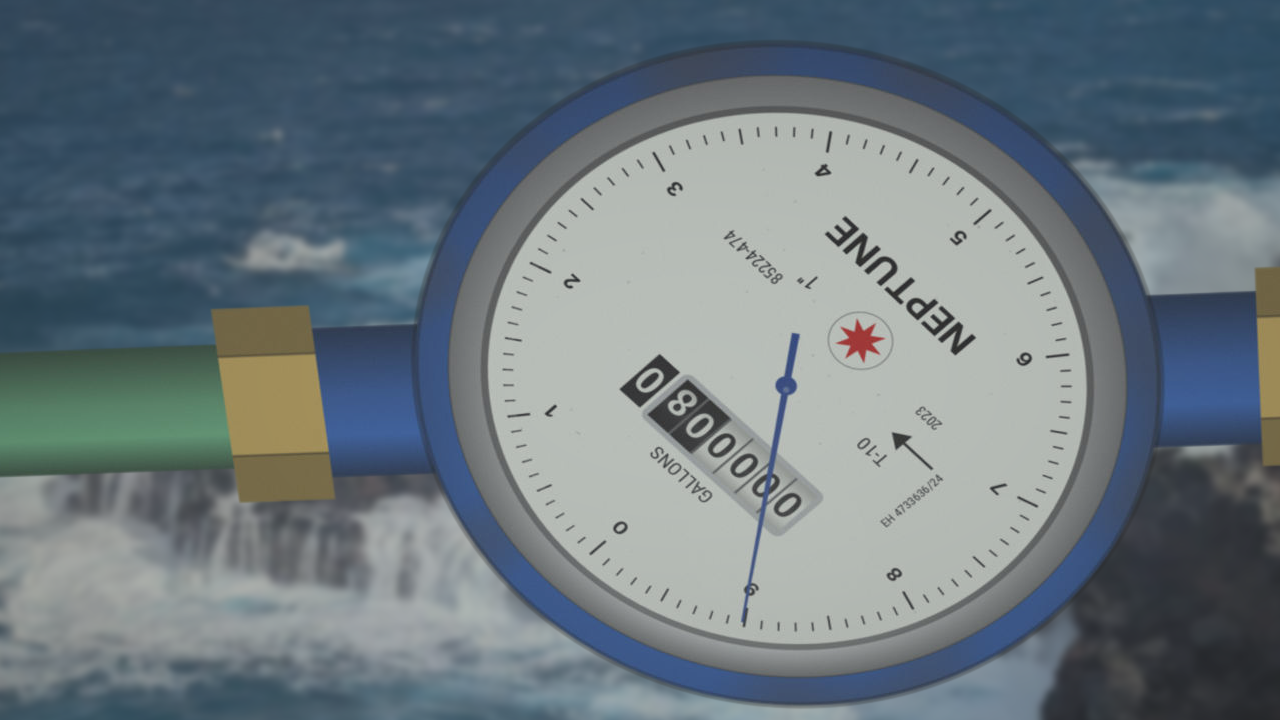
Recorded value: 79.0; gal
